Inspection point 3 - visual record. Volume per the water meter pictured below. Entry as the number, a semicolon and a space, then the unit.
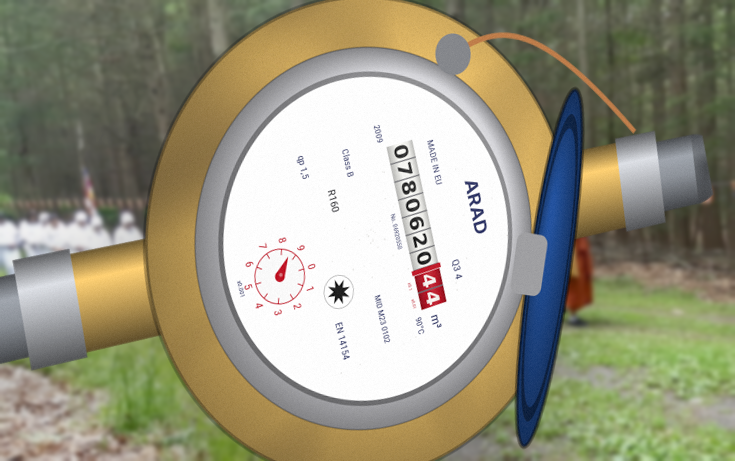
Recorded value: 780620.448; m³
